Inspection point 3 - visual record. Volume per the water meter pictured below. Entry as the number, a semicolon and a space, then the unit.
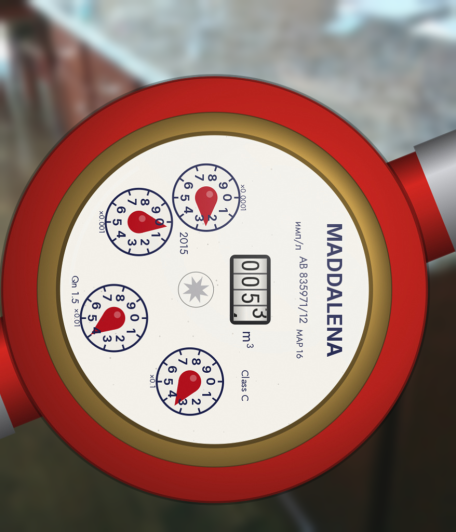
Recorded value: 53.3402; m³
